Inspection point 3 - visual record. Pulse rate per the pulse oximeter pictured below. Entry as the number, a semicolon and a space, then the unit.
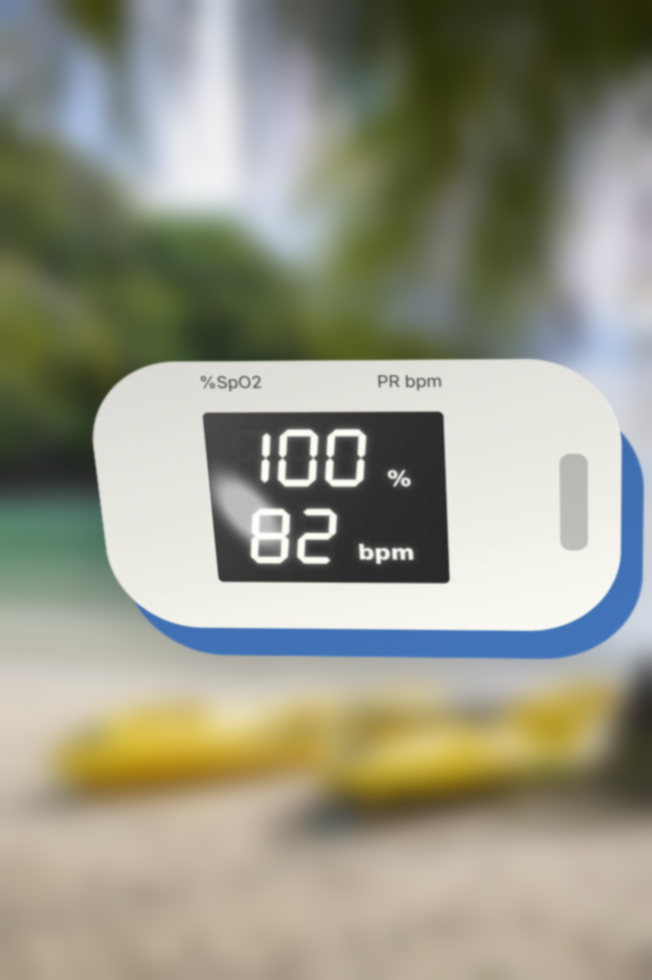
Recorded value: 82; bpm
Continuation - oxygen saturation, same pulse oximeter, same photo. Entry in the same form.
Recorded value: 100; %
